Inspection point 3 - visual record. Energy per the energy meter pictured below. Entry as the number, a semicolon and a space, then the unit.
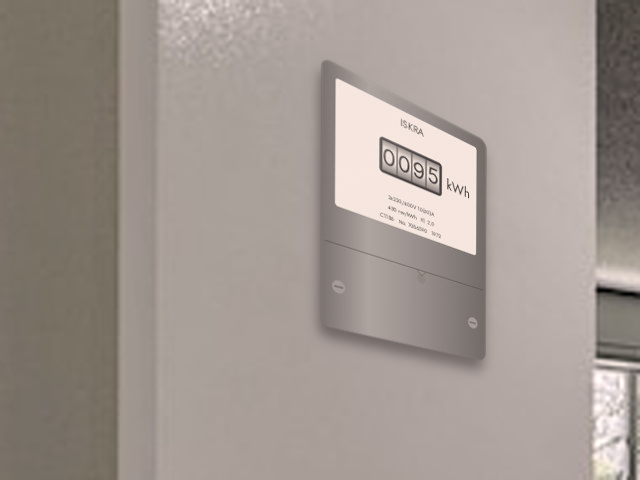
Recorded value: 95; kWh
